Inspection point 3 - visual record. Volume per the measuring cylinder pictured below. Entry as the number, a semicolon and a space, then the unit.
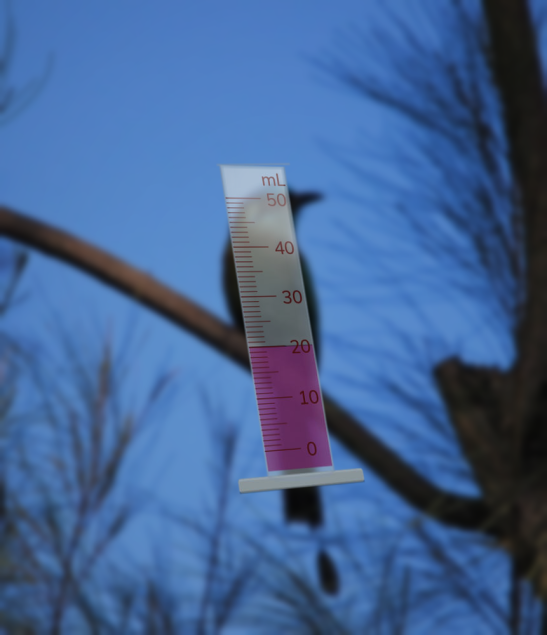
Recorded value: 20; mL
